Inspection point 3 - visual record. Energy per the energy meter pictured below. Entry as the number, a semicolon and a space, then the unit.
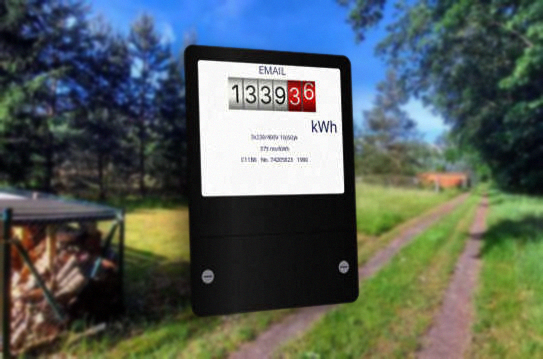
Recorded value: 1339.36; kWh
